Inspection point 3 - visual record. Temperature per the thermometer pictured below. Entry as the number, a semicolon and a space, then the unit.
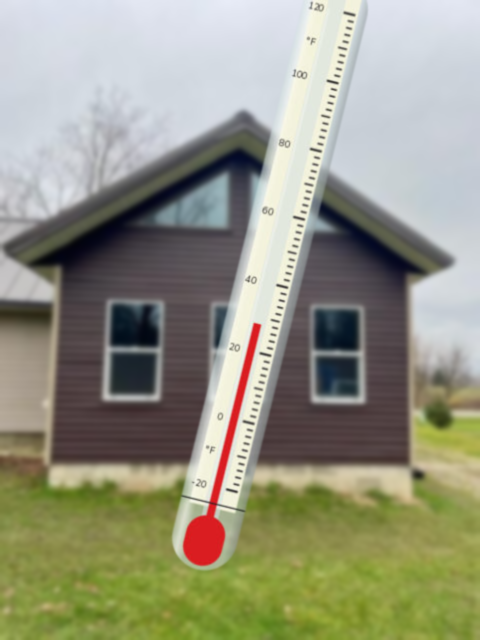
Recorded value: 28; °F
